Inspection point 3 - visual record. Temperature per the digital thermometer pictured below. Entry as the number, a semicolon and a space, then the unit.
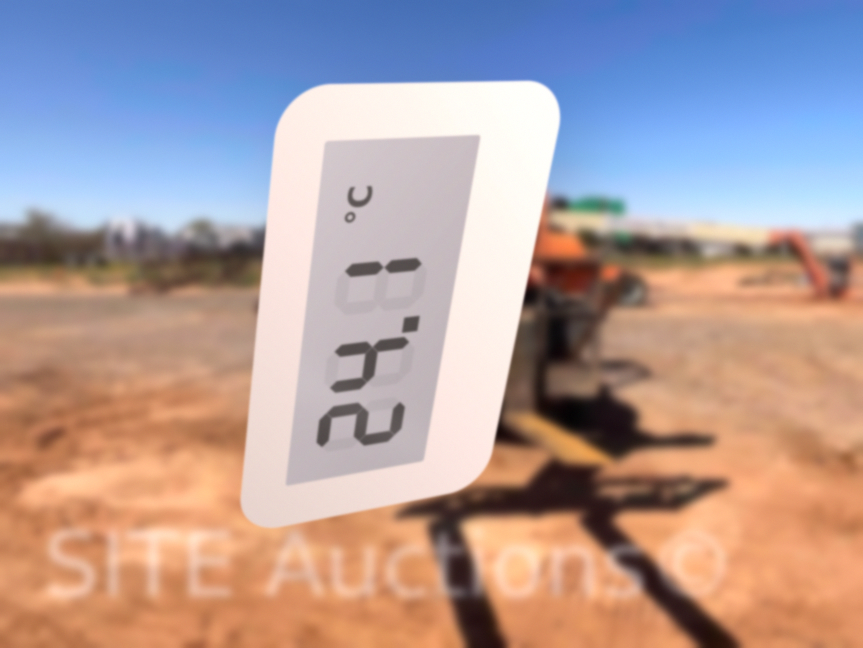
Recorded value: 24.1; °C
